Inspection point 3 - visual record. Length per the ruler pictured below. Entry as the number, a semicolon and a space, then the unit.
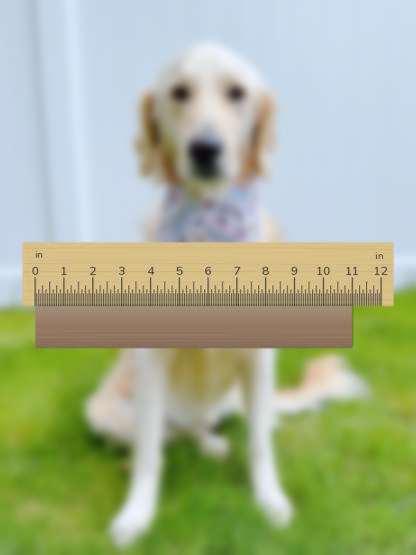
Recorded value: 11; in
